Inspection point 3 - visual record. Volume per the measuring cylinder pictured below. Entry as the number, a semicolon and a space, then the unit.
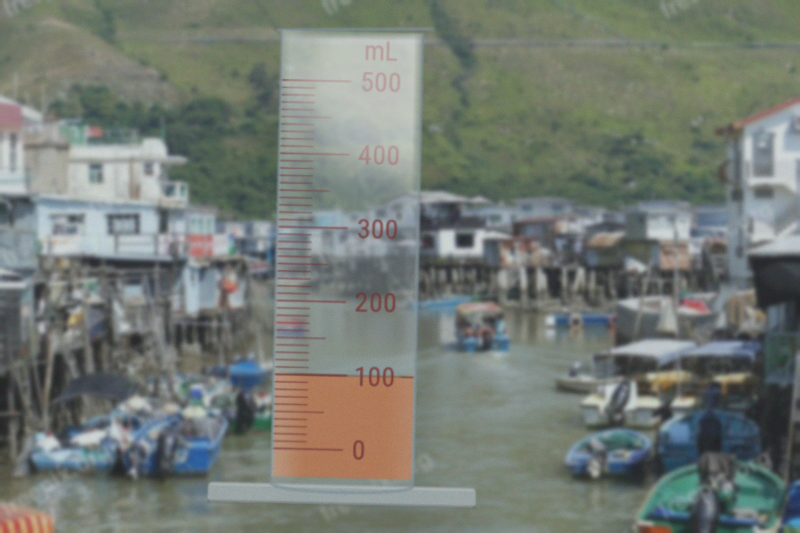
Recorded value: 100; mL
